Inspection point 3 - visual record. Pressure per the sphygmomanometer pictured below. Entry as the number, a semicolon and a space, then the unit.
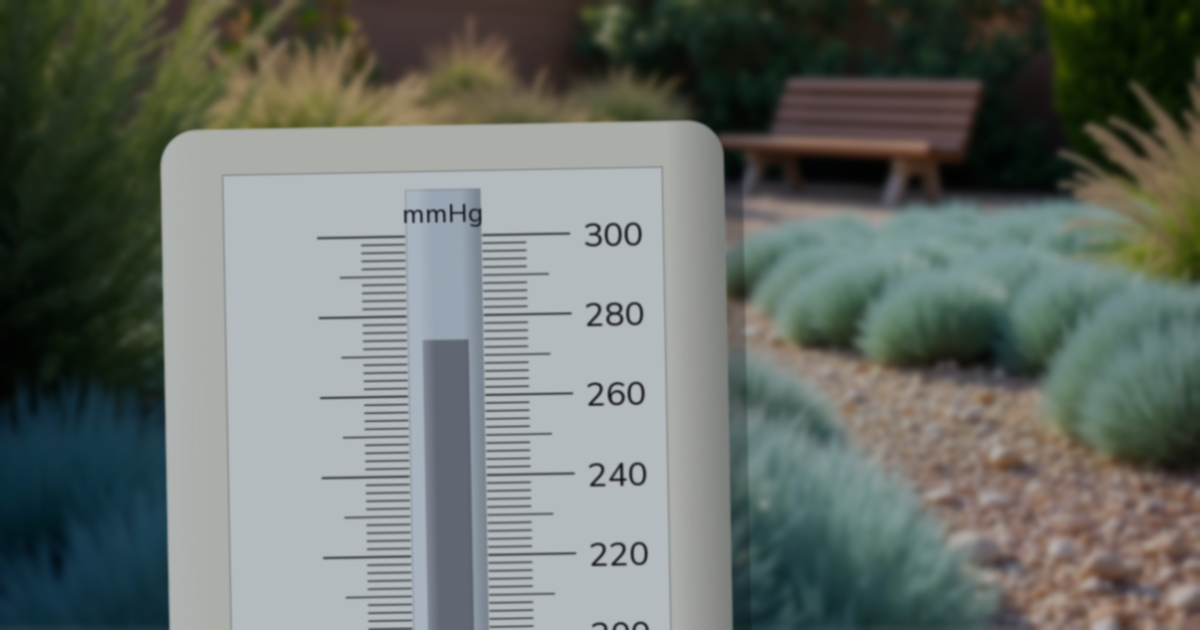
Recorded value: 274; mmHg
